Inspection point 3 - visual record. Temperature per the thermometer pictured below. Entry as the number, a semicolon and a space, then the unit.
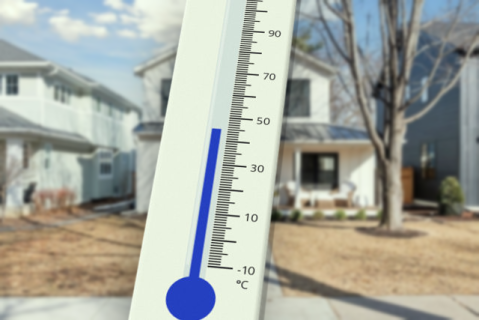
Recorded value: 45; °C
